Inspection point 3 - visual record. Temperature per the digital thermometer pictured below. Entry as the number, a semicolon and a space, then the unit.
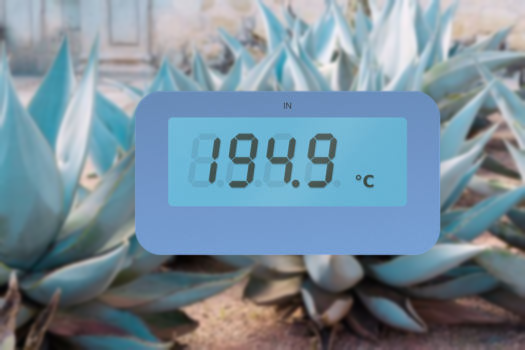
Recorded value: 194.9; °C
